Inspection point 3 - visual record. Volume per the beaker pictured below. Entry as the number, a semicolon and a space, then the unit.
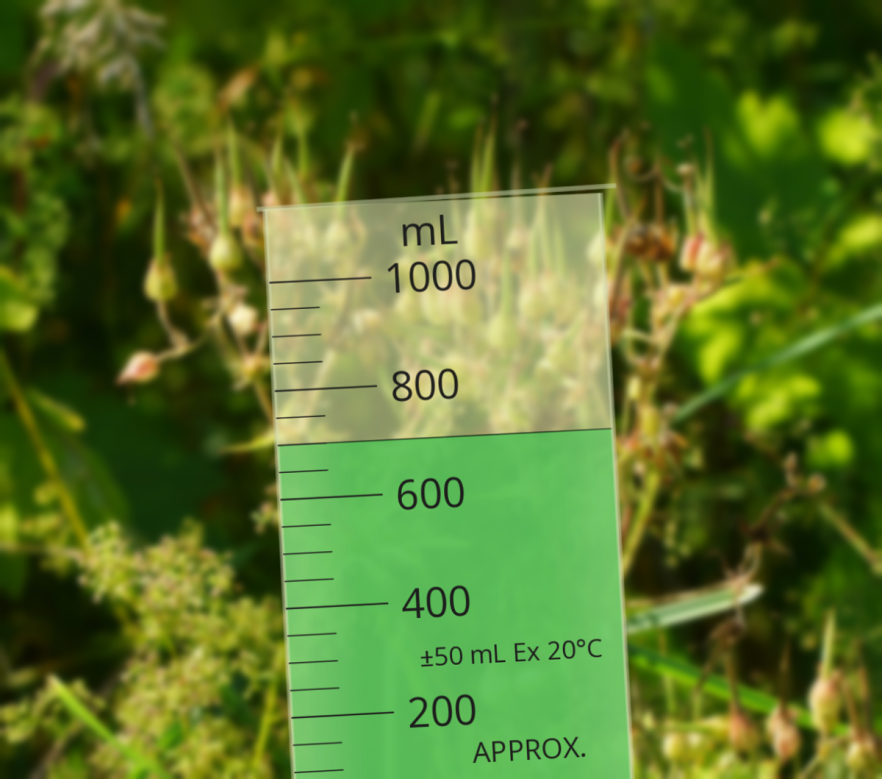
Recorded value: 700; mL
